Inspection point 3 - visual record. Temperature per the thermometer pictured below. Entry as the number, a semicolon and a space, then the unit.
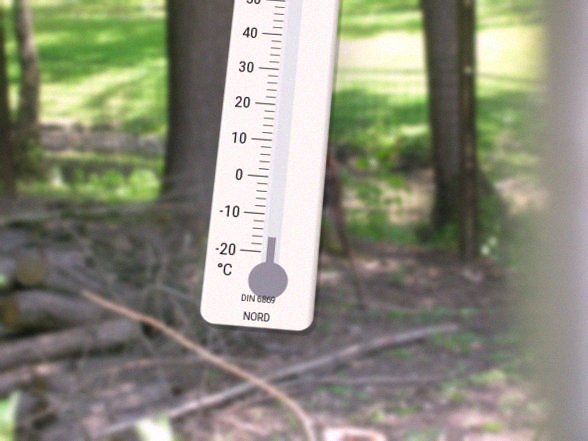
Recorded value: -16; °C
